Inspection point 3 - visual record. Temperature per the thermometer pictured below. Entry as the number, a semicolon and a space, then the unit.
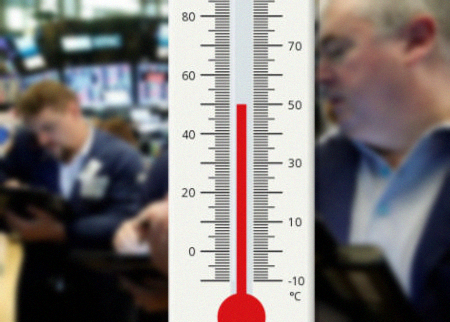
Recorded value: 50; °C
